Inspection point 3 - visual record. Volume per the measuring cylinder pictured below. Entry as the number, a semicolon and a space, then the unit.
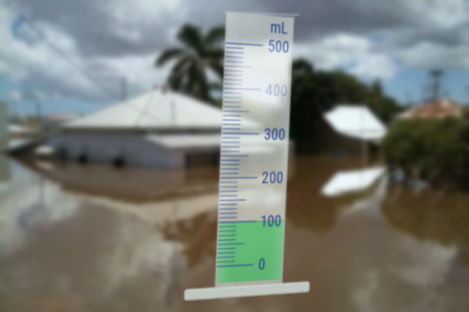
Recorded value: 100; mL
